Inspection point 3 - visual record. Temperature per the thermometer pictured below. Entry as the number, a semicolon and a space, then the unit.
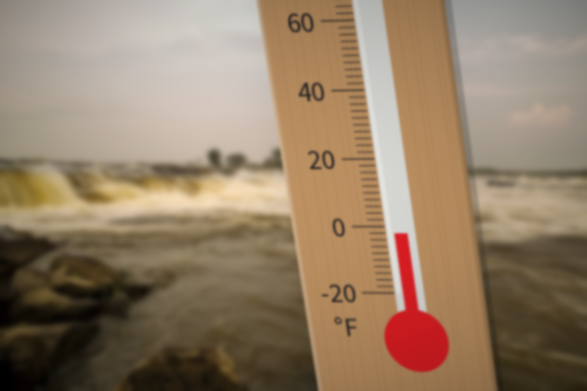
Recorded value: -2; °F
